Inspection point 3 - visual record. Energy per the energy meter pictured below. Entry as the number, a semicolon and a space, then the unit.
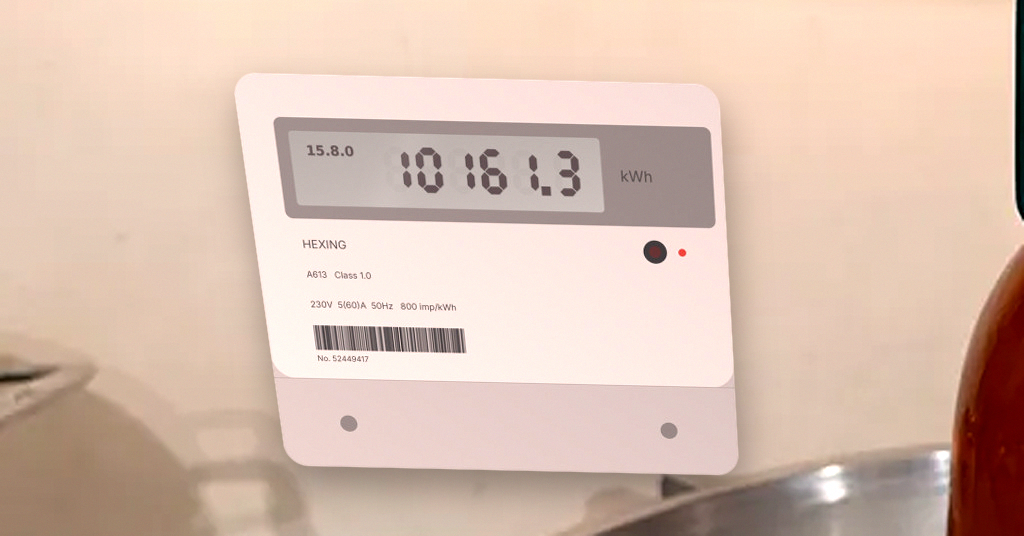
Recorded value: 10161.3; kWh
